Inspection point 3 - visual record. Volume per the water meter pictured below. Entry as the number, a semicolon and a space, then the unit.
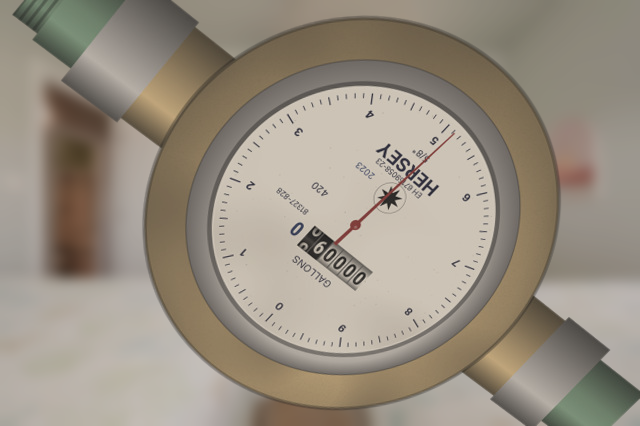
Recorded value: 985.1; gal
